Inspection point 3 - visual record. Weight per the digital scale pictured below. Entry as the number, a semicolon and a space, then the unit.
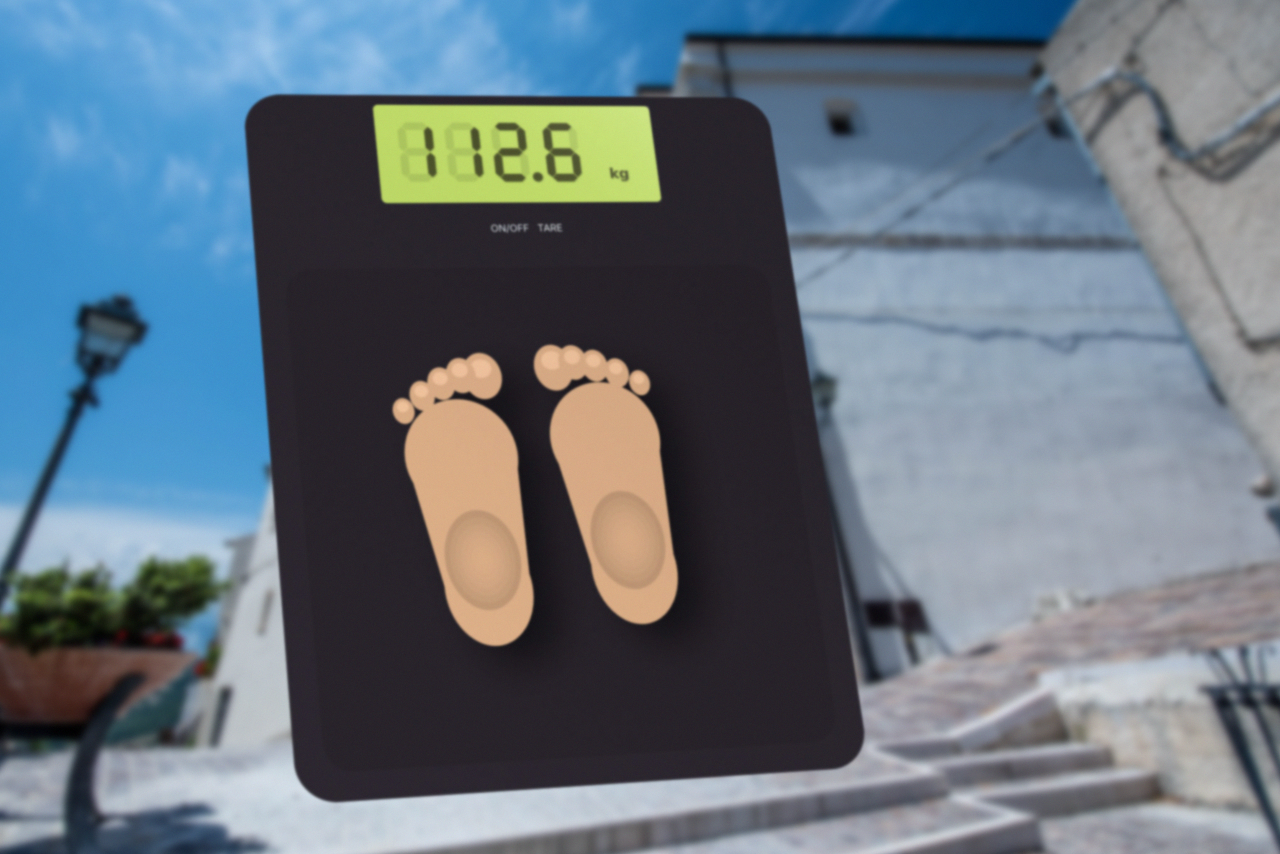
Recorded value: 112.6; kg
